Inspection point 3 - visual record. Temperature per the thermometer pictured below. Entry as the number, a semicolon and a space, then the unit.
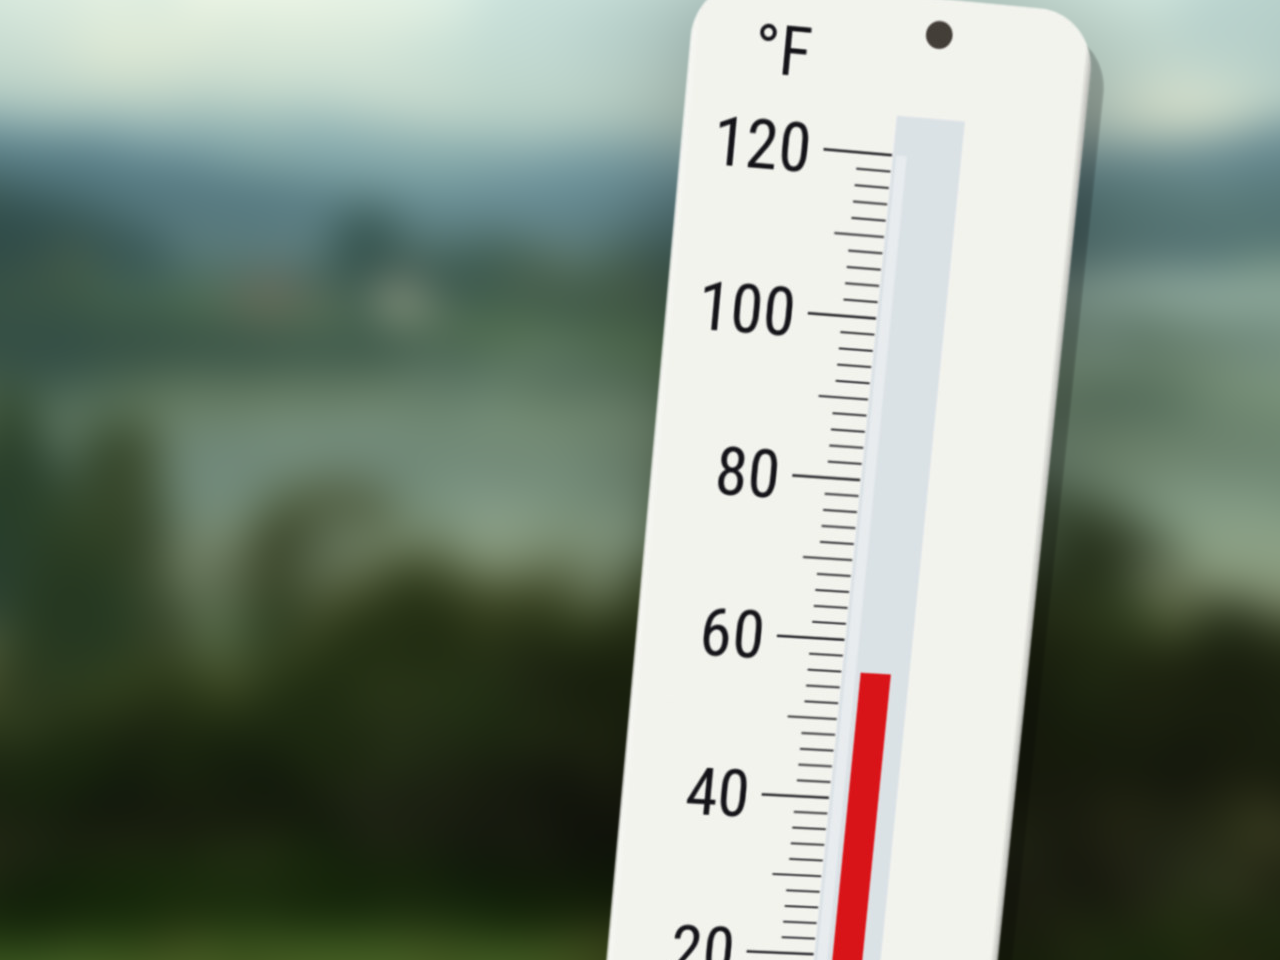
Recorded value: 56; °F
